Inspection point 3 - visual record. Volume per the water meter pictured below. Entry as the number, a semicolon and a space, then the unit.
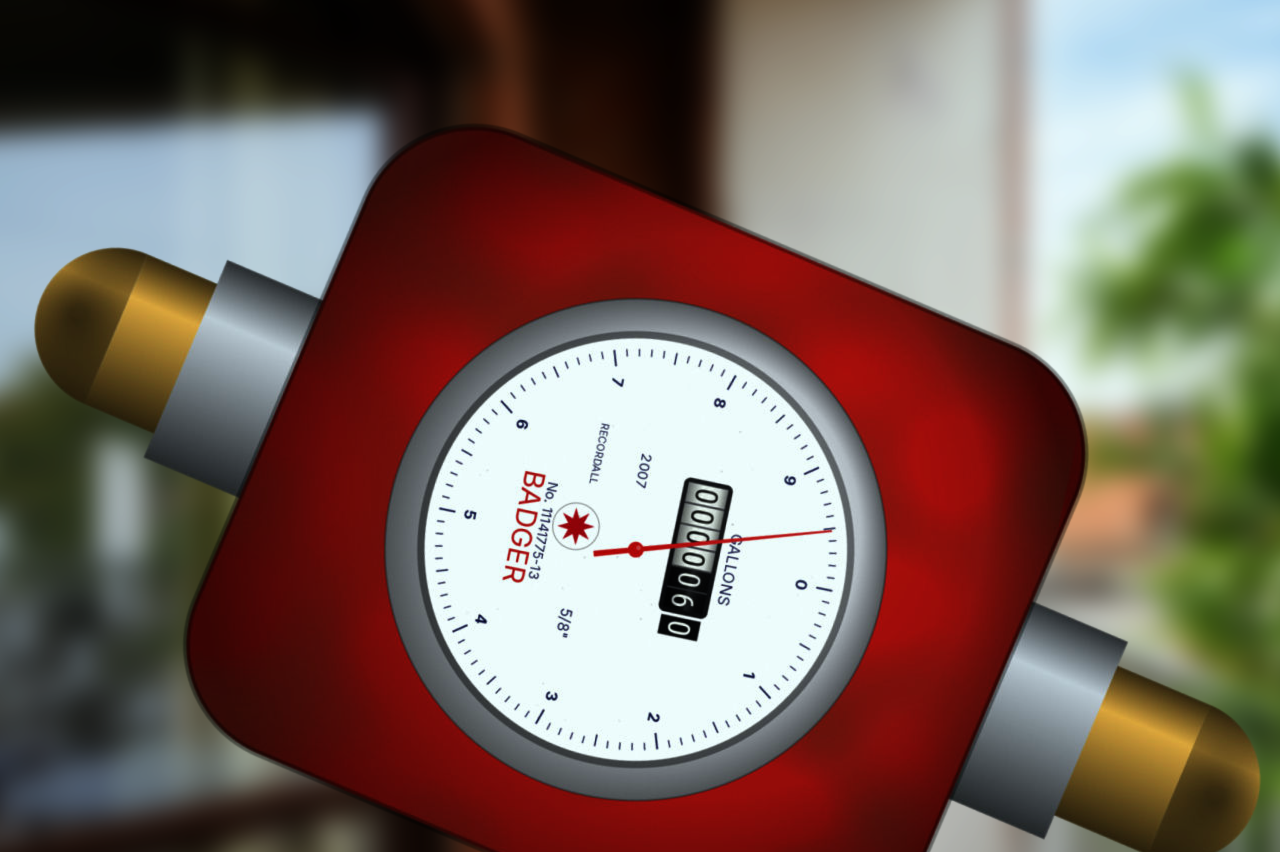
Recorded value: 59.5; gal
